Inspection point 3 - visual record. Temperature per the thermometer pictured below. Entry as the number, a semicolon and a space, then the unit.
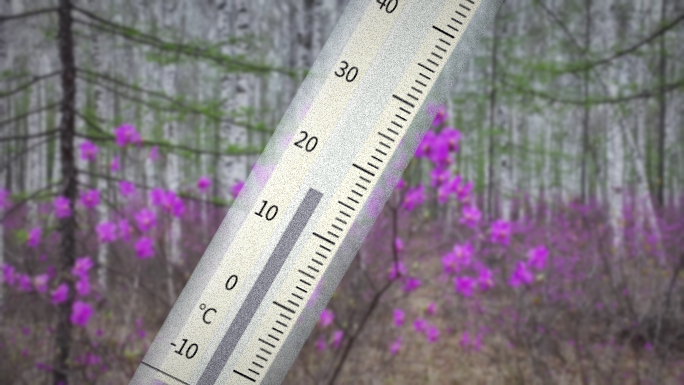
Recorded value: 15; °C
